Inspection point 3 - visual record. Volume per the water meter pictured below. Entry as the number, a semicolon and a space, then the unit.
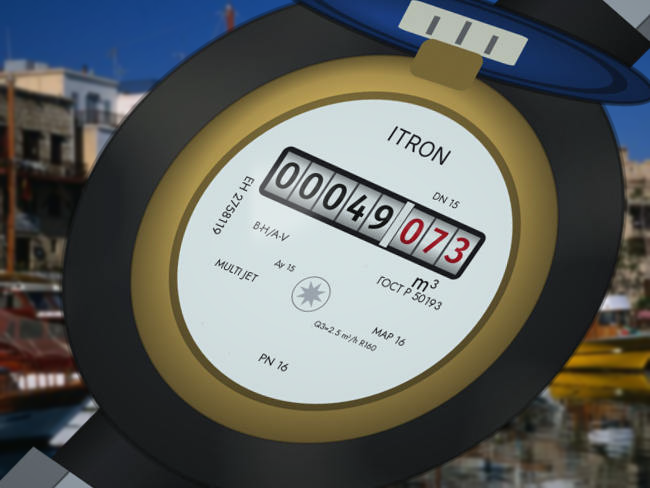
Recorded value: 49.073; m³
